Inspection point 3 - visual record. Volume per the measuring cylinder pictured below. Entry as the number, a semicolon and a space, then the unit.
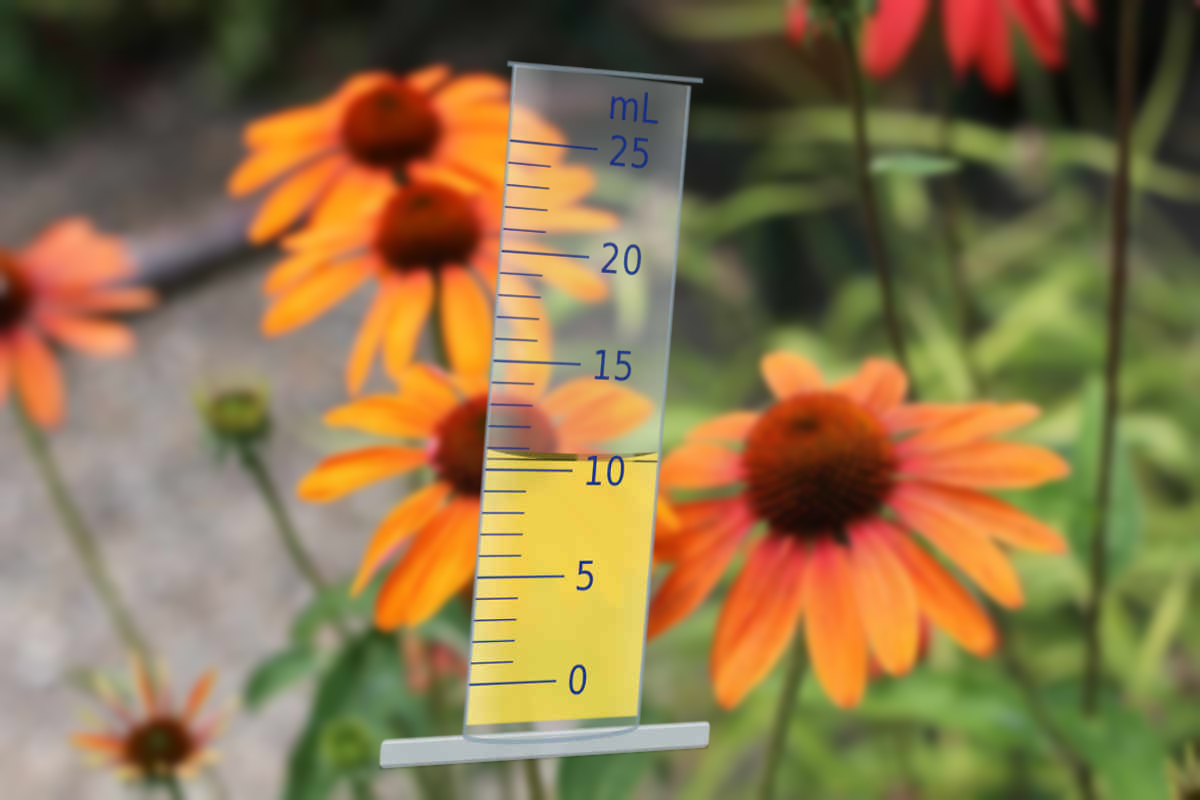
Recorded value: 10.5; mL
